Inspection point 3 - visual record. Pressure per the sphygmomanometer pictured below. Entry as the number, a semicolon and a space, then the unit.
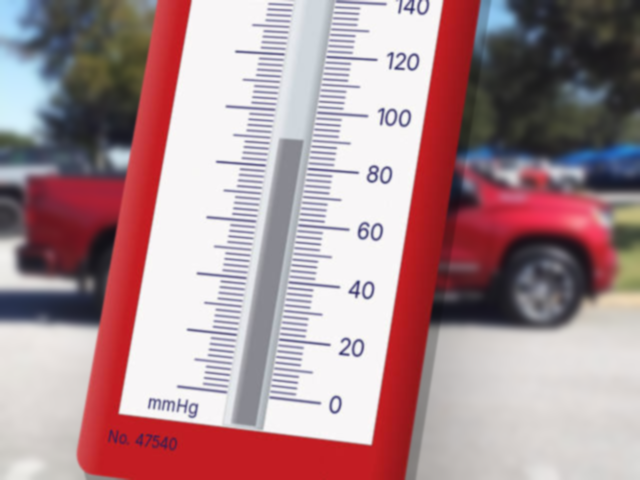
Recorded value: 90; mmHg
